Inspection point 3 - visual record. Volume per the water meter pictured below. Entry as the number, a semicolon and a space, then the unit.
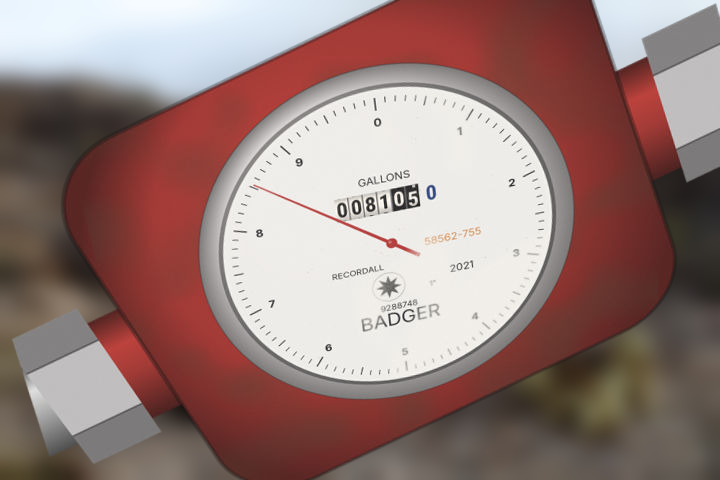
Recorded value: 81048.5; gal
